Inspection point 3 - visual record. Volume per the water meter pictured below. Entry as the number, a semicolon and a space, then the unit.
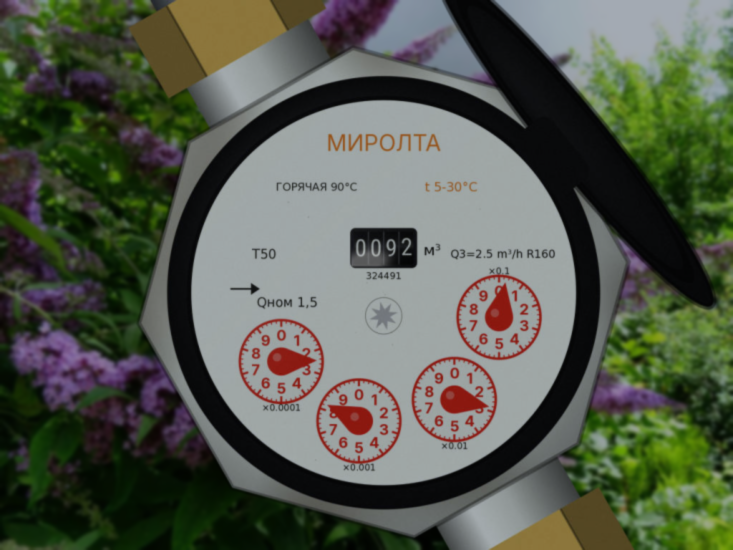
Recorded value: 92.0282; m³
